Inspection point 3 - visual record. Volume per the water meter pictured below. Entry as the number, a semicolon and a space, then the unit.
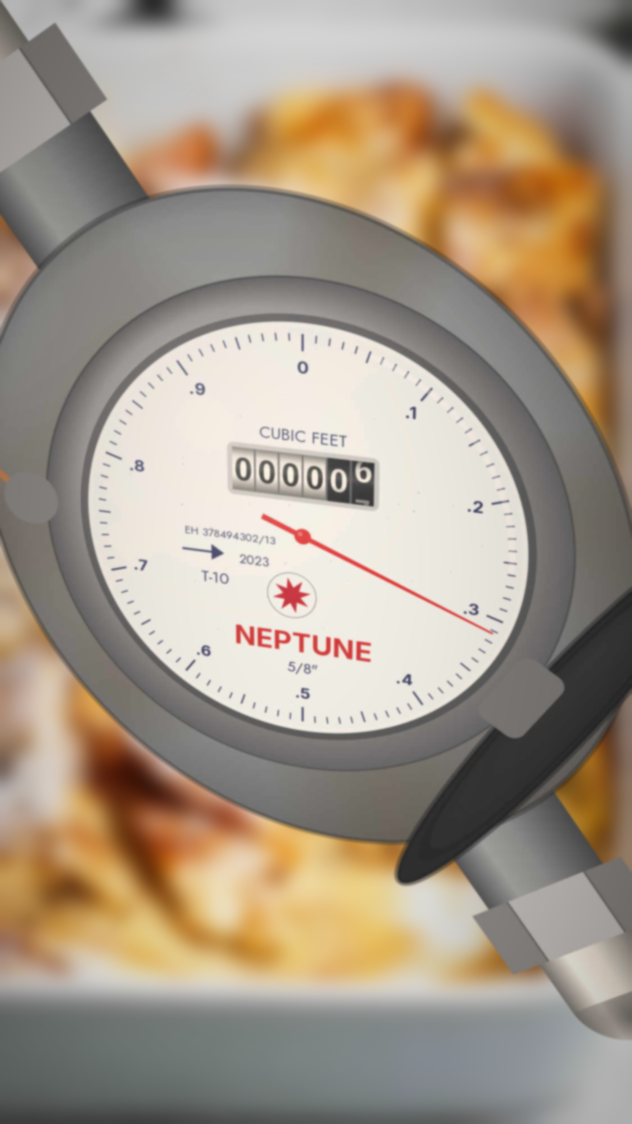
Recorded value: 6.31; ft³
